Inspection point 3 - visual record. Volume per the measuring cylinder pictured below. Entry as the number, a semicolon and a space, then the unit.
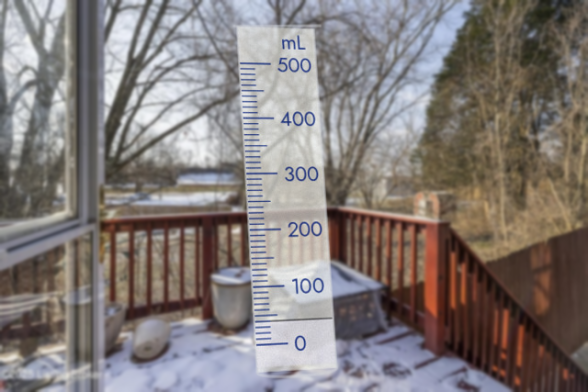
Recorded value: 40; mL
